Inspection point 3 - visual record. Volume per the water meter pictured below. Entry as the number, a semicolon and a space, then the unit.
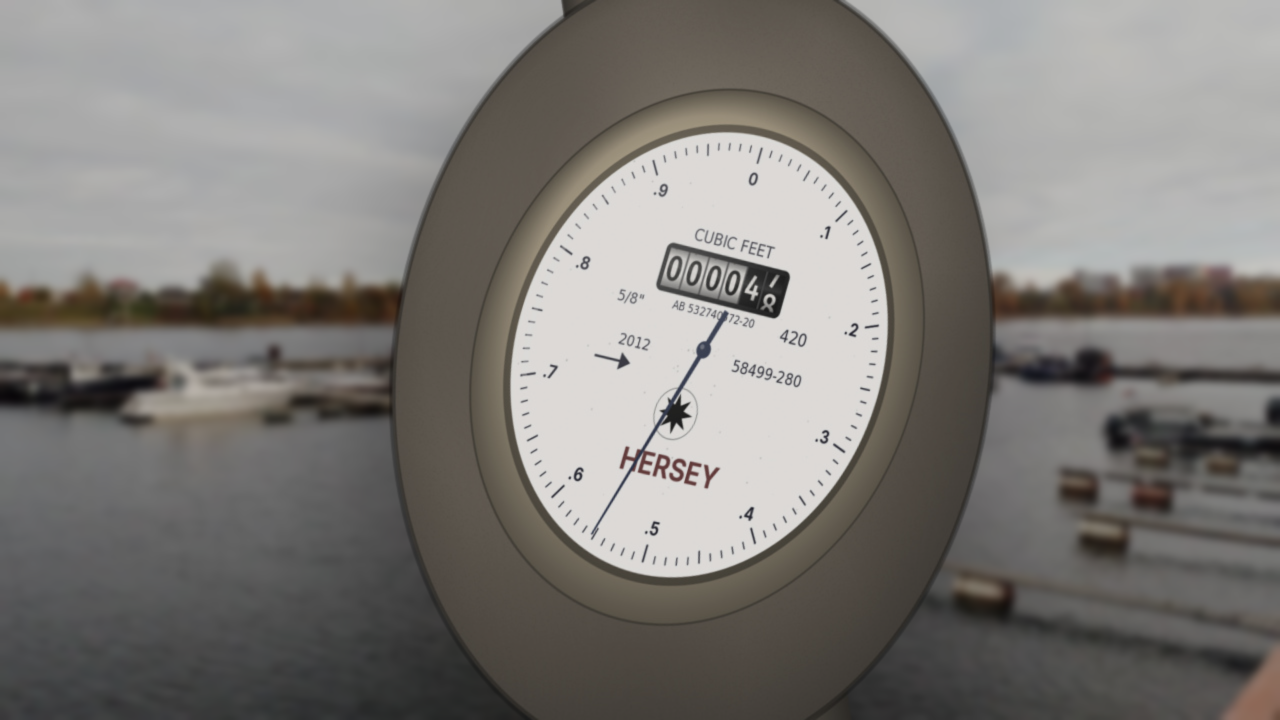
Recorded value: 47.55; ft³
